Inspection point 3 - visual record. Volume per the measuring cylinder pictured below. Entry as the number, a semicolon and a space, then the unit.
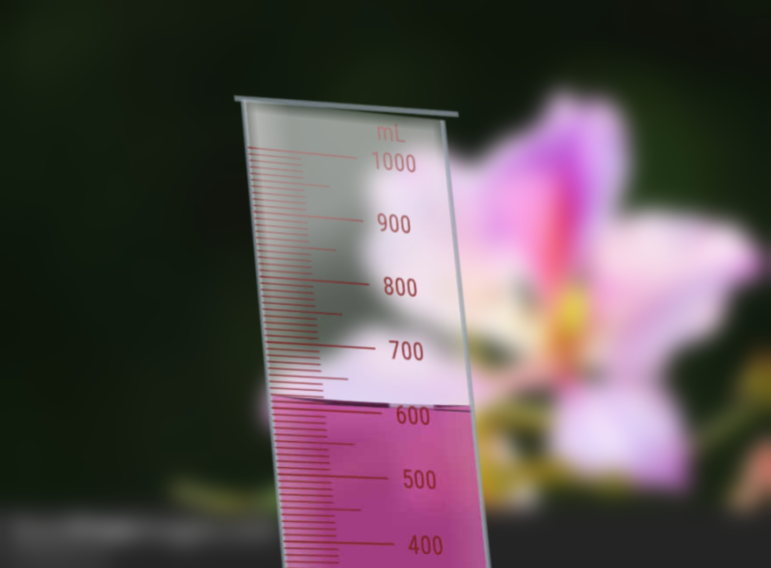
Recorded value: 610; mL
